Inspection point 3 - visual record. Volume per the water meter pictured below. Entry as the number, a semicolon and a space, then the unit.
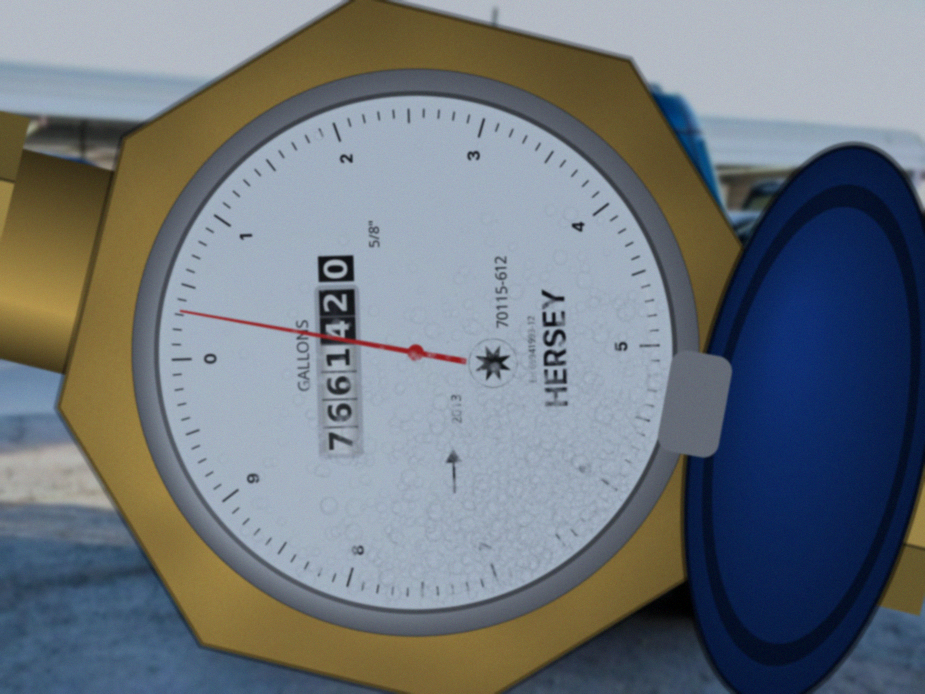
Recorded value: 7661420.3; gal
